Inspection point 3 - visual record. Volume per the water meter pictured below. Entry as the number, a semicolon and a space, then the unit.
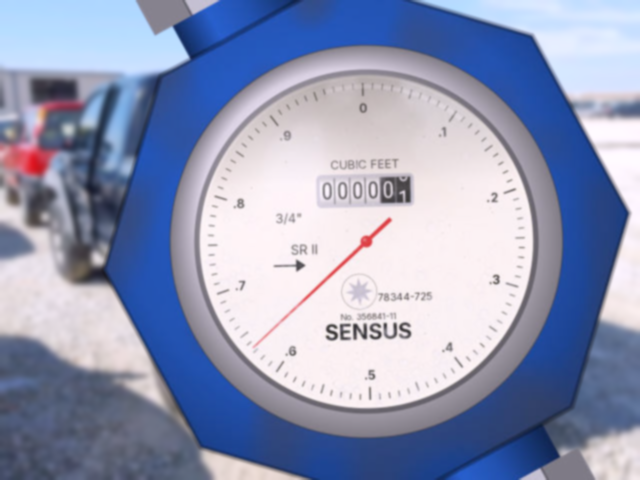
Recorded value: 0.63; ft³
